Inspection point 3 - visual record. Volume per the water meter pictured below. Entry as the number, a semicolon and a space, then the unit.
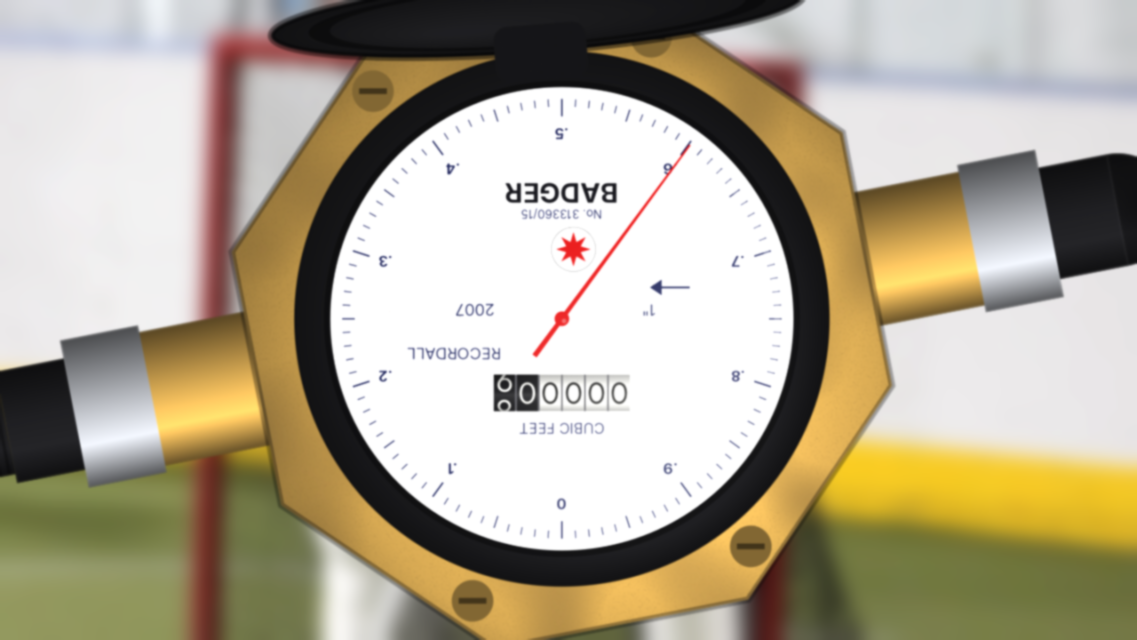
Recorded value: 8.60; ft³
